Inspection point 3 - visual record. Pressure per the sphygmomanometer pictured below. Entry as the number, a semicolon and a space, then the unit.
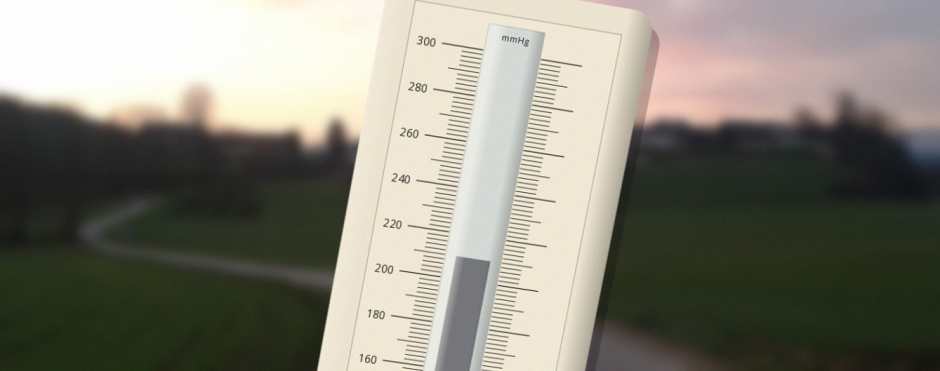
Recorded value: 210; mmHg
